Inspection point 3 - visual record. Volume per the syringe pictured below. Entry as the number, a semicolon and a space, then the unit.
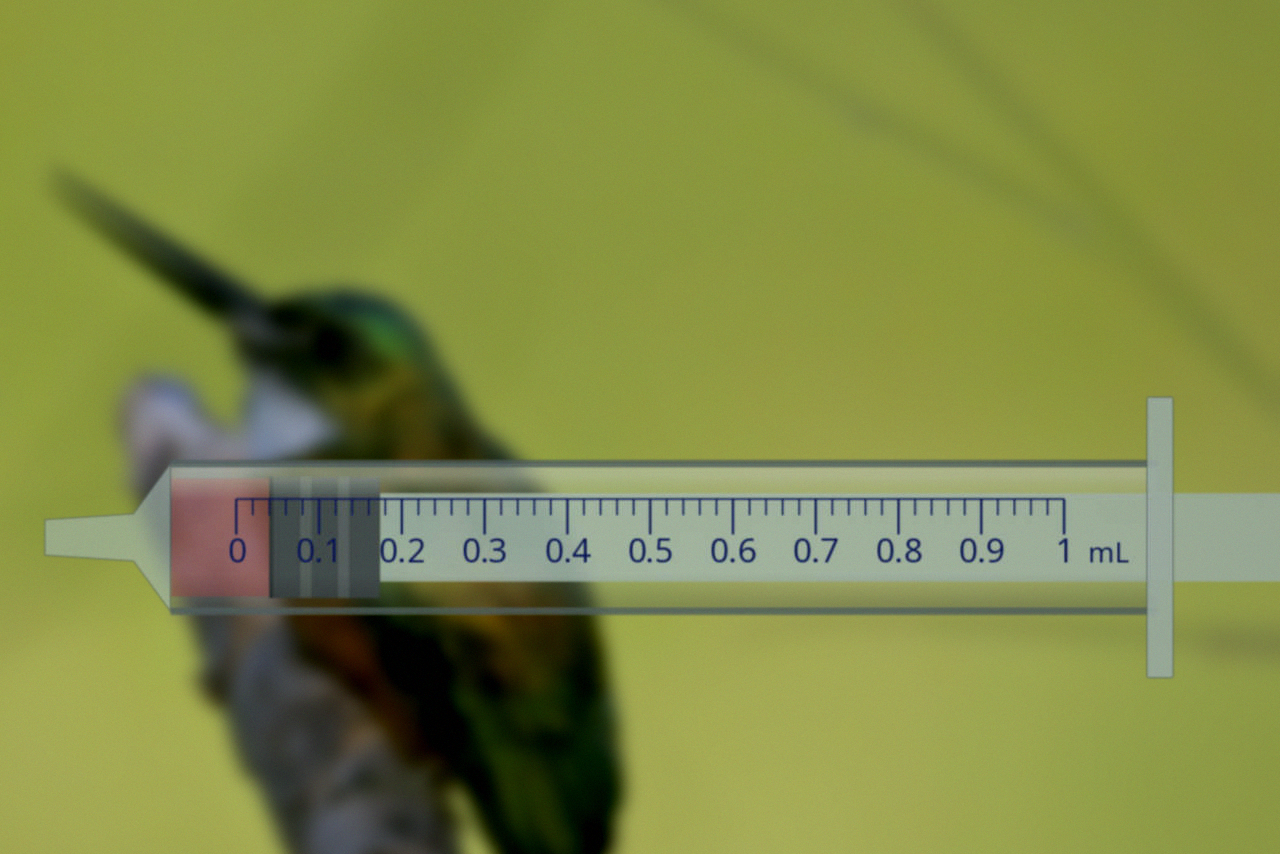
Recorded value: 0.04; mL
